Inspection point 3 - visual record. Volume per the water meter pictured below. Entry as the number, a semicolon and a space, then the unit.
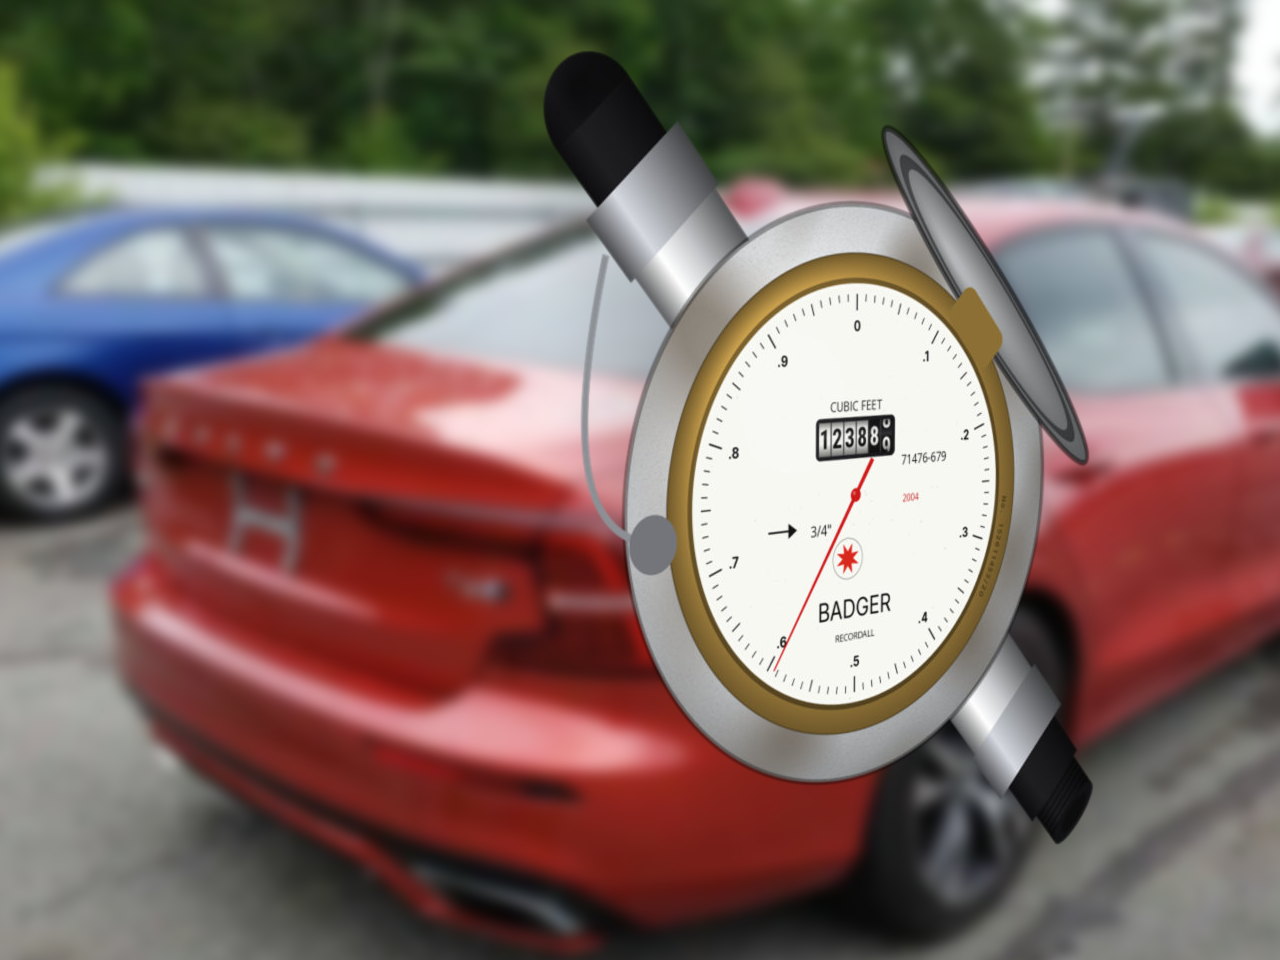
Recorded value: 123888.59; ft³
